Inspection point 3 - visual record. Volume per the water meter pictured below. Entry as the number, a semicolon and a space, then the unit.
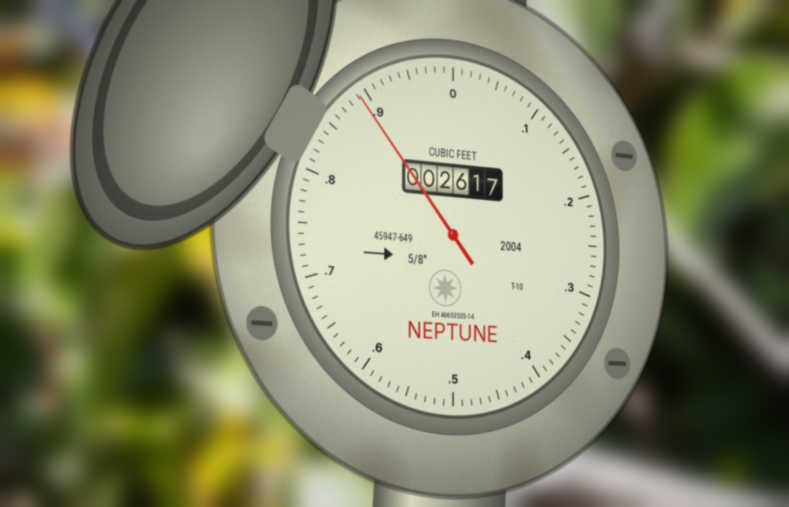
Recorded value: 2616.89; ft³
